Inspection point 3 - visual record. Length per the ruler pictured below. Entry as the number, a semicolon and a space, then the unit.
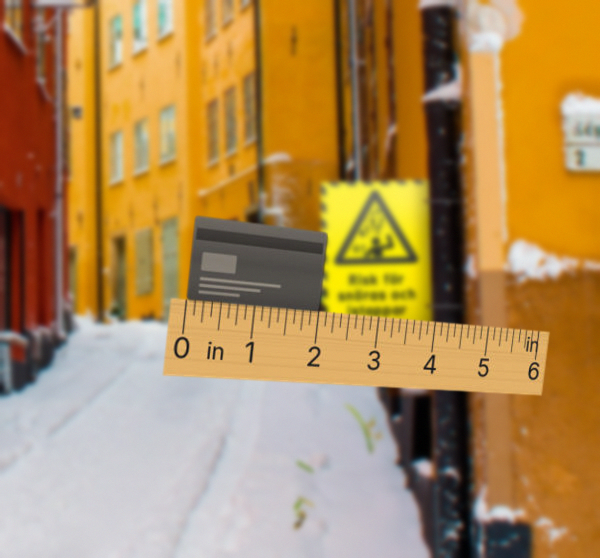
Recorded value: 2; in
